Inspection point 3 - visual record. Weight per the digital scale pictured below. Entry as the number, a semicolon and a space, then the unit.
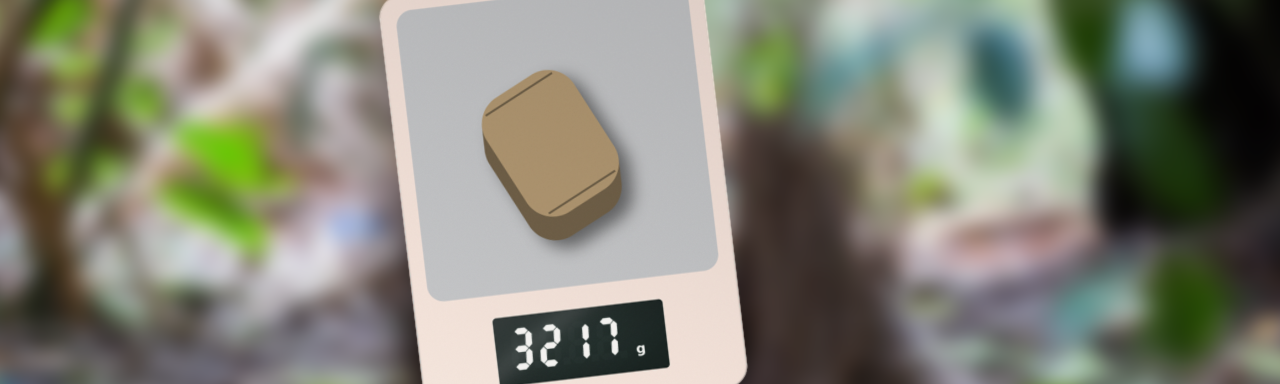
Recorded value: 3217; g
